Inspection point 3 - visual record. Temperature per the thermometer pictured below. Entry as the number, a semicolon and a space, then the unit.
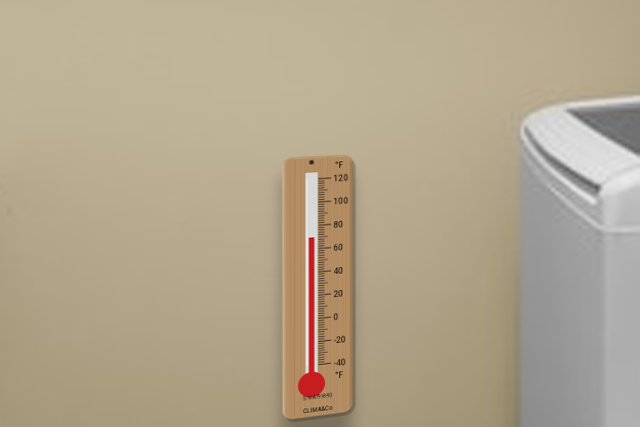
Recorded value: 70; °F
